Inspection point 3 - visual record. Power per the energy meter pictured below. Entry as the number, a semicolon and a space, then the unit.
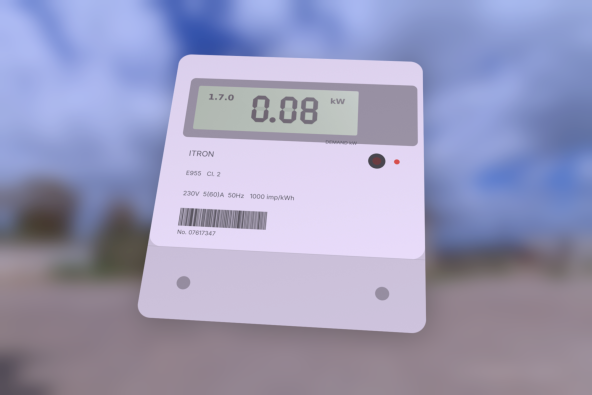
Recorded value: 0.08; kW
